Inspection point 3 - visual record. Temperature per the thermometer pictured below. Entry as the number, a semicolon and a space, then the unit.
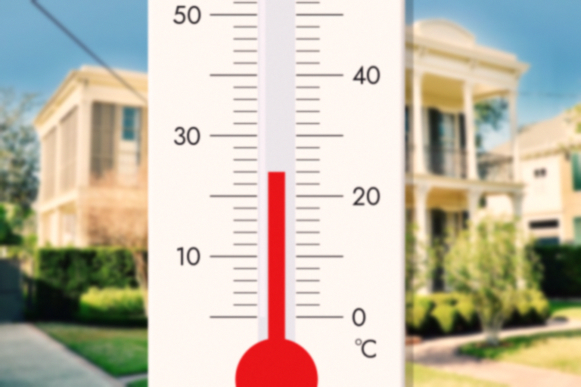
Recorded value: 24; °C
